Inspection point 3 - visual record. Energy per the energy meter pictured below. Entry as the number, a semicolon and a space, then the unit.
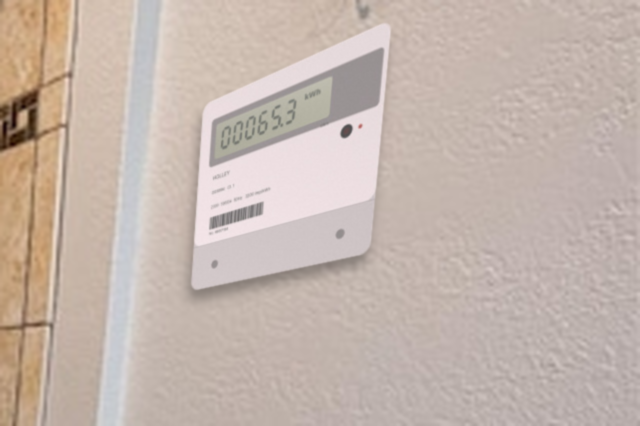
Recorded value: 65.3; kWh
